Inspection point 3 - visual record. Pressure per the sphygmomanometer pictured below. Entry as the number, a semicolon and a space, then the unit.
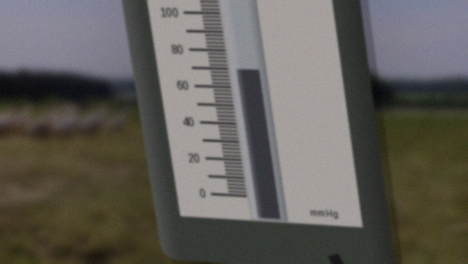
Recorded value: 70; mmHg
